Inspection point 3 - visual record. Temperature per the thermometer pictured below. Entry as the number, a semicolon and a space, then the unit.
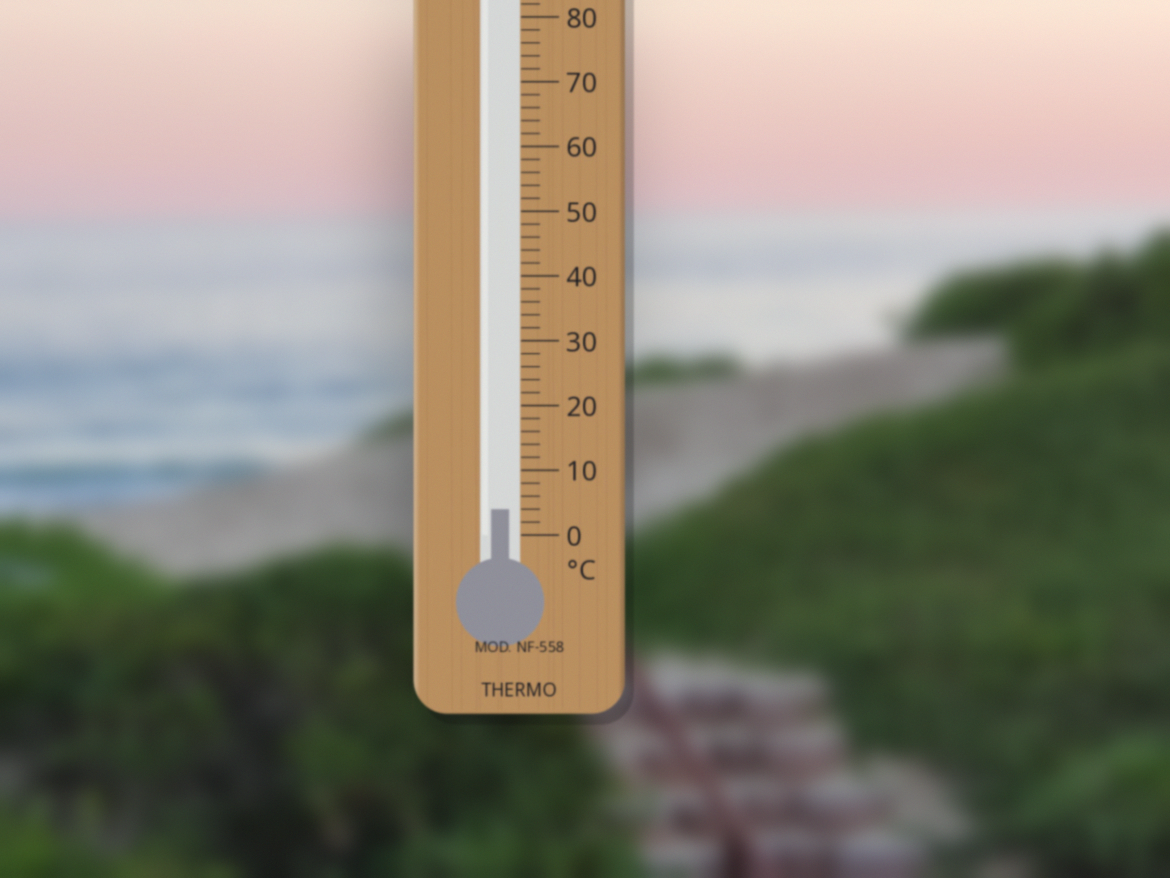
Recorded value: 4; °C
